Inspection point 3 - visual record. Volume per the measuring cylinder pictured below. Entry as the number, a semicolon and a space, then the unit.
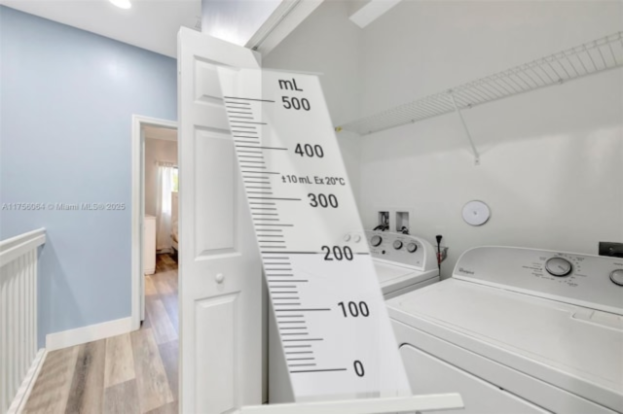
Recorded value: 200; mL
